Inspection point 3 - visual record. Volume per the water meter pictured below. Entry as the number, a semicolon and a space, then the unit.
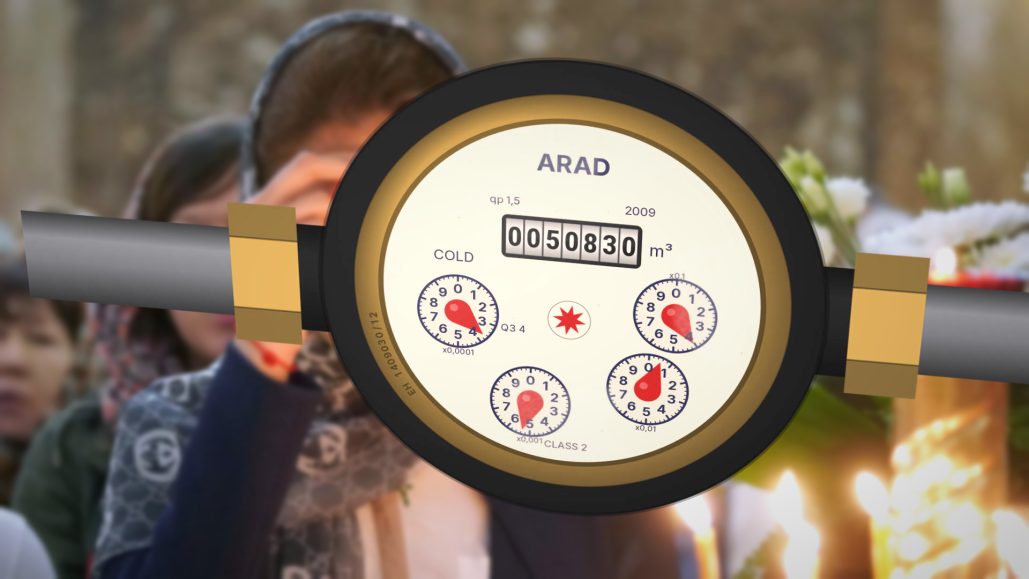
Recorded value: 50830.4053; m³
